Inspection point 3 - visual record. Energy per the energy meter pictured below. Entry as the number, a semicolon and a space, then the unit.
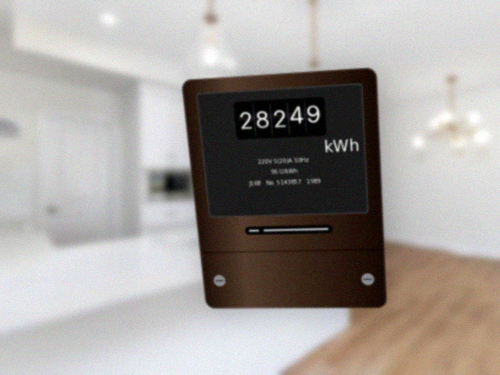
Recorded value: 28249; kWh
